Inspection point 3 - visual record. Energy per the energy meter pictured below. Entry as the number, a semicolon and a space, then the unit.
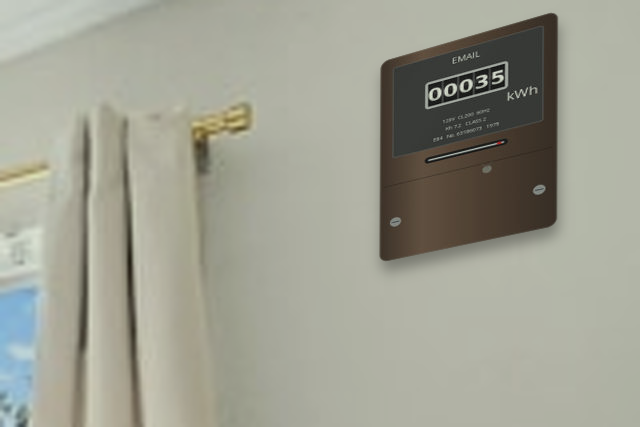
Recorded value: 35; kWh
